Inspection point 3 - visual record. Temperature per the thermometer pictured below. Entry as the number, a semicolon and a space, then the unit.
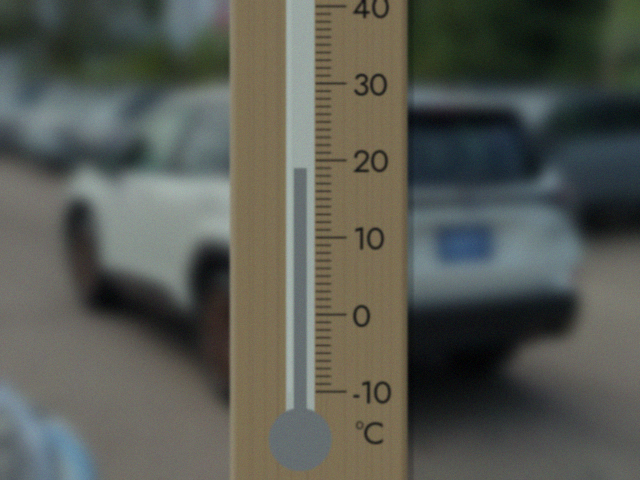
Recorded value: 19; °C
